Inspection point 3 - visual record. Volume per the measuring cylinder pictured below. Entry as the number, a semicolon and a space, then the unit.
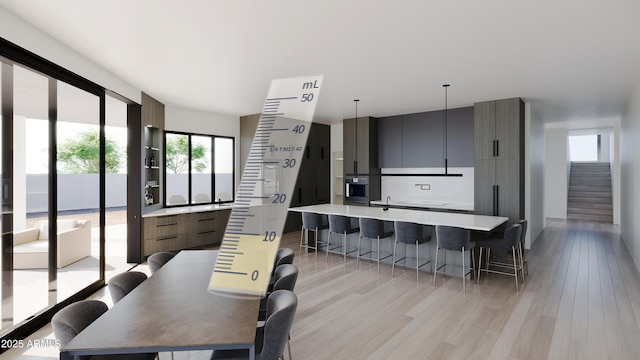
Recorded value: 10; mL
